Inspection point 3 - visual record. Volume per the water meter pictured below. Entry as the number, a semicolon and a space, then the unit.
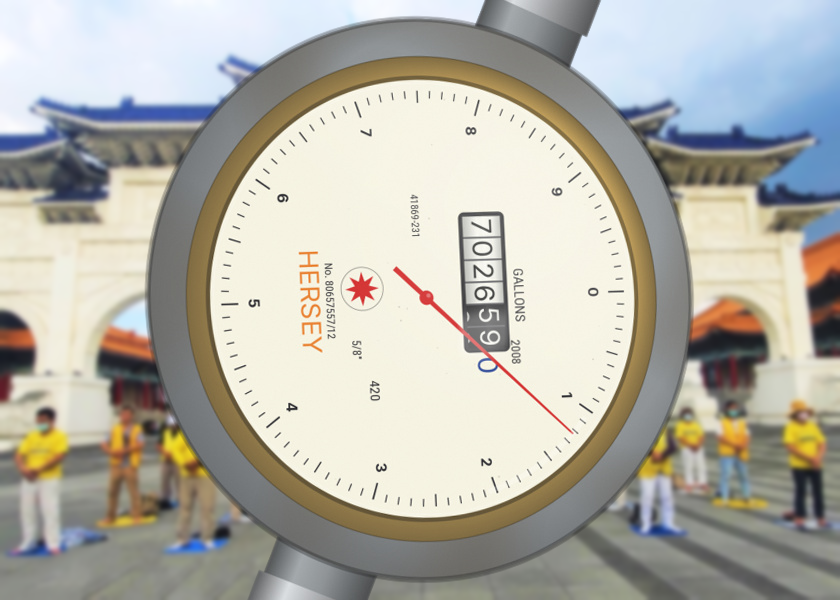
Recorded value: 7026591.2; gal
